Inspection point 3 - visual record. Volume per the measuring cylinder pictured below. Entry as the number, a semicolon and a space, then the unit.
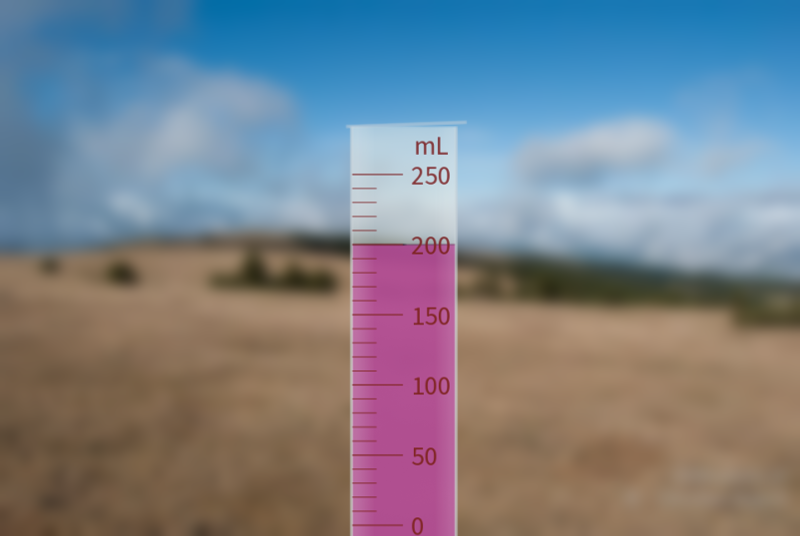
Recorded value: 200; mL
